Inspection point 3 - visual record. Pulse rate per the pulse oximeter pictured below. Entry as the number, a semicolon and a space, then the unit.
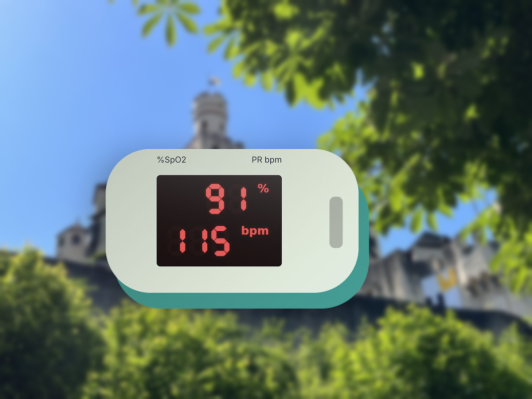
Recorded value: 115; bpm
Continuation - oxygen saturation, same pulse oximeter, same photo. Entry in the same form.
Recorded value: 91; %
